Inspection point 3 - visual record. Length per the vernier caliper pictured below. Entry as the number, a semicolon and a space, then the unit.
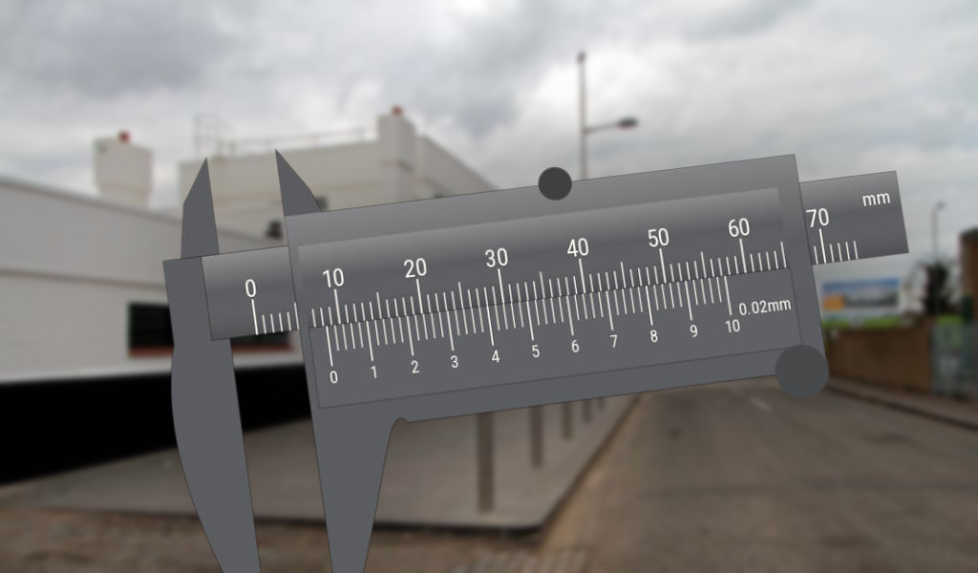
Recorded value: 8.4; mm
